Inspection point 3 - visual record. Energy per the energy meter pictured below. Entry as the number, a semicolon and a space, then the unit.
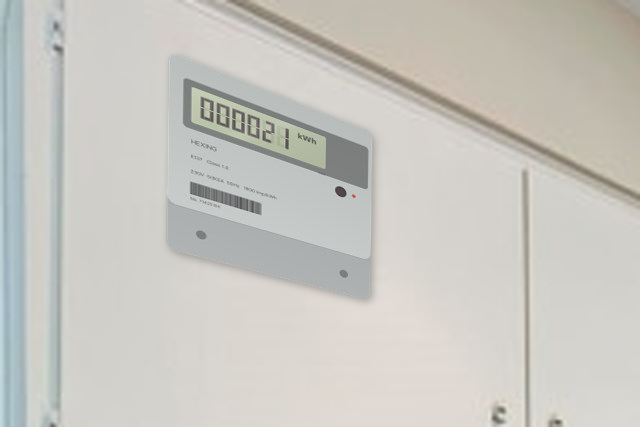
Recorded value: 21; kWh
